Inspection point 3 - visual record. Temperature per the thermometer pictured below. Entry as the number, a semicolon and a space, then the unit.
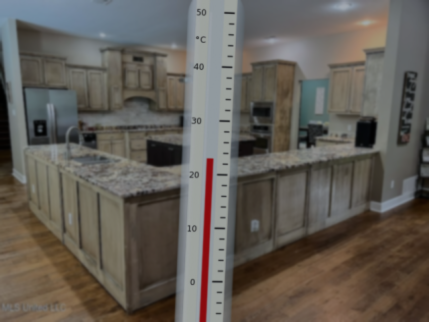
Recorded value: 23; °C
